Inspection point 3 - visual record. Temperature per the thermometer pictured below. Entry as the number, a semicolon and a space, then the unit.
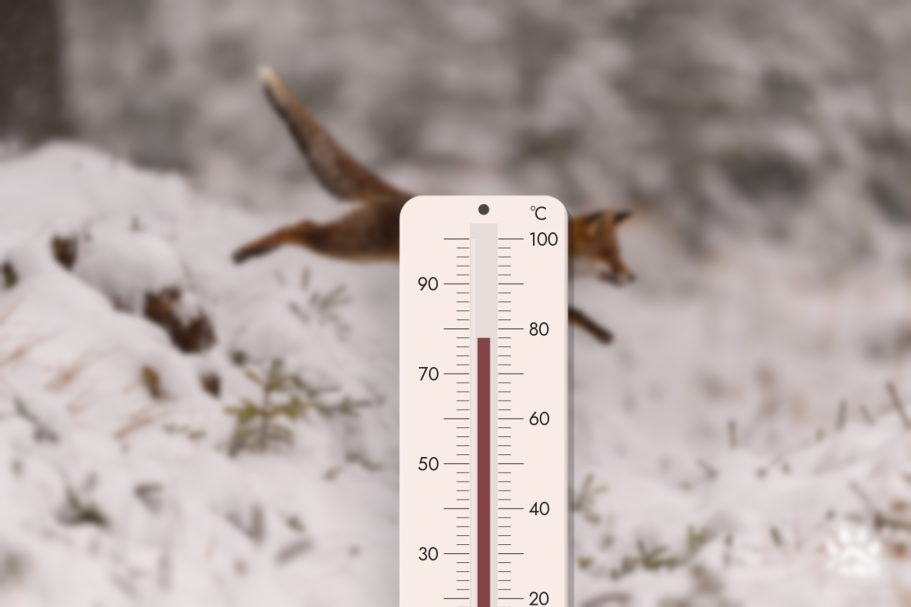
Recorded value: 78; °C
